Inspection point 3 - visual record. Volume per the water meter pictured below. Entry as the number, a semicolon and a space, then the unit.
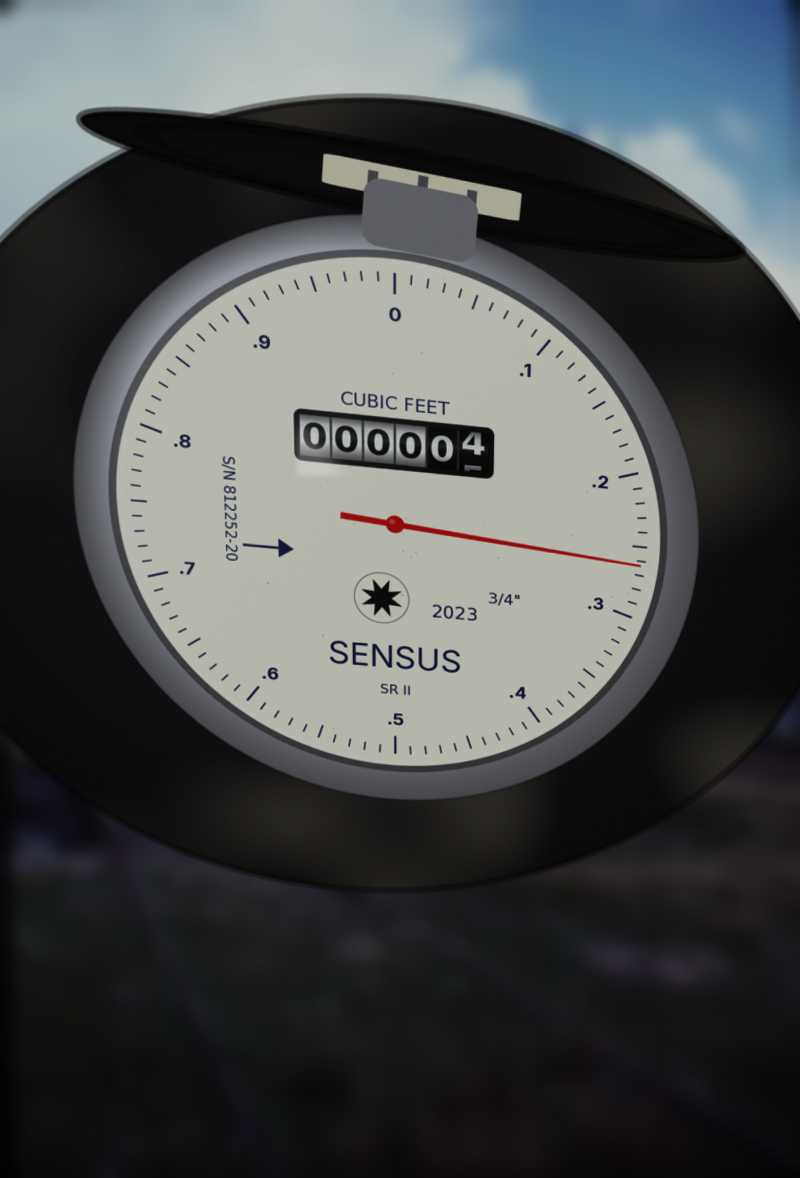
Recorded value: 4.26; ft³
